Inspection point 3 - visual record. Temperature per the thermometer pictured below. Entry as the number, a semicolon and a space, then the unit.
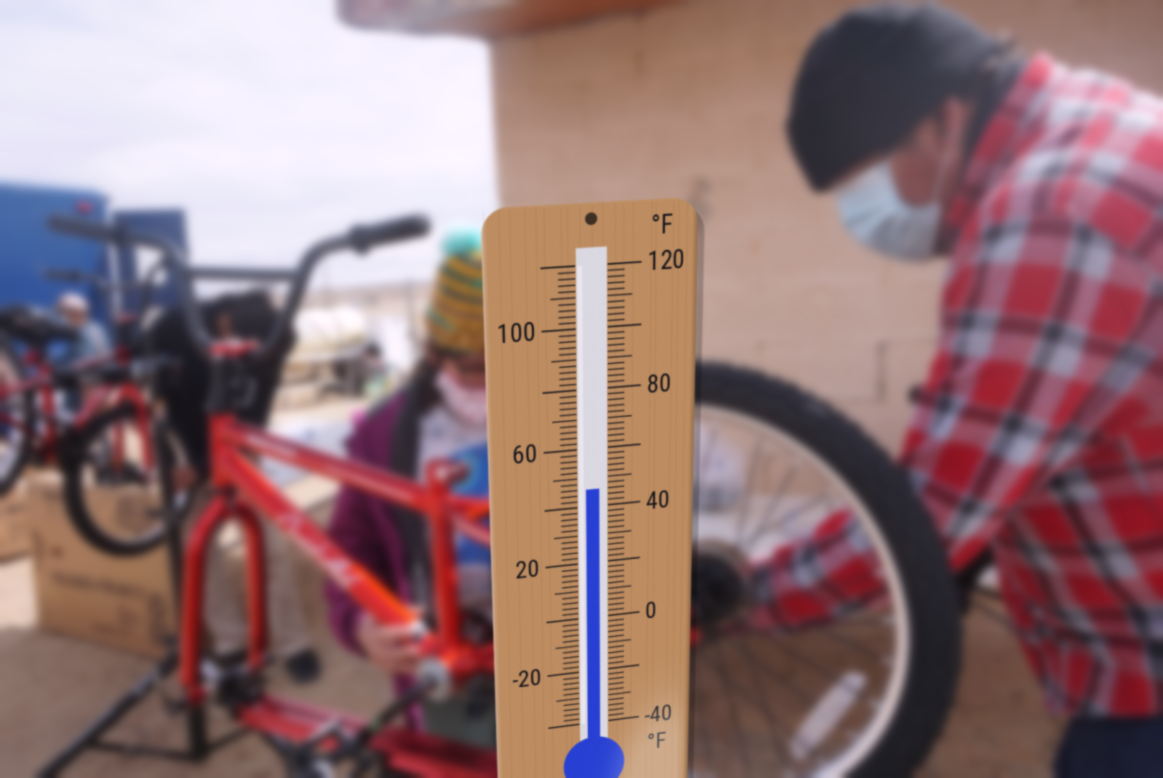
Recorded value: 46; °F
